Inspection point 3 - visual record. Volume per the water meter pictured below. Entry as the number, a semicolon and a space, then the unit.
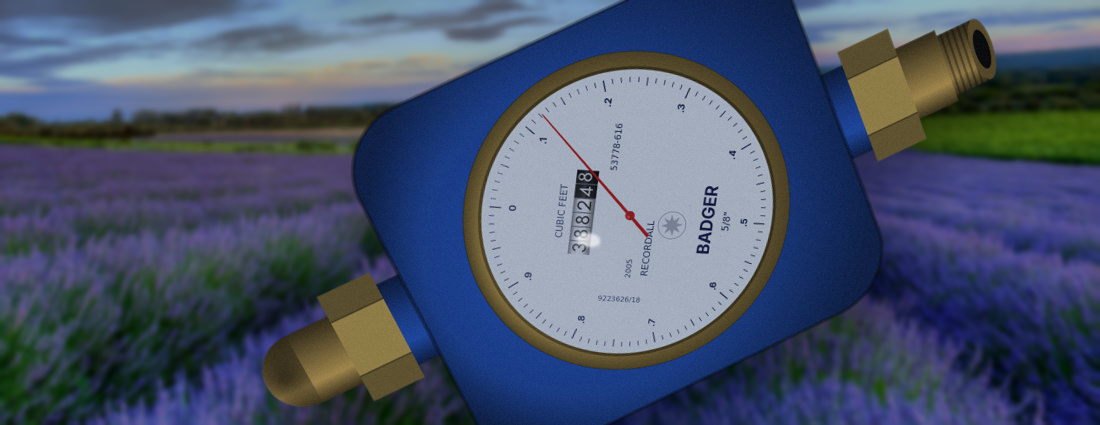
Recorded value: 388248.12; ft³
